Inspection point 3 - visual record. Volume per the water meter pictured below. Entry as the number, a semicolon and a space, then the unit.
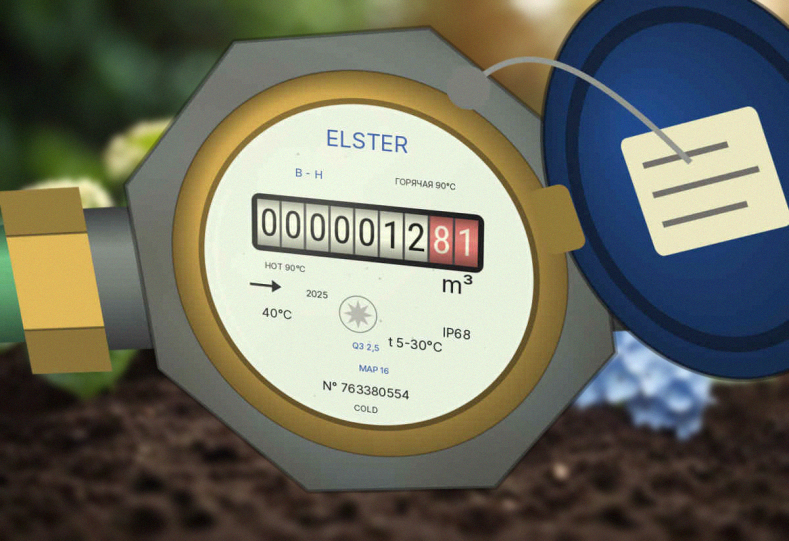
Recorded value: 12.81; m³
